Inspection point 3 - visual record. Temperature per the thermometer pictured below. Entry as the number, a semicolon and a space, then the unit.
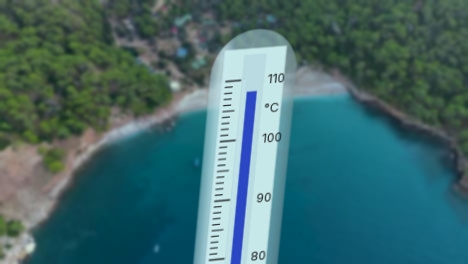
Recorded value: 108; °C
